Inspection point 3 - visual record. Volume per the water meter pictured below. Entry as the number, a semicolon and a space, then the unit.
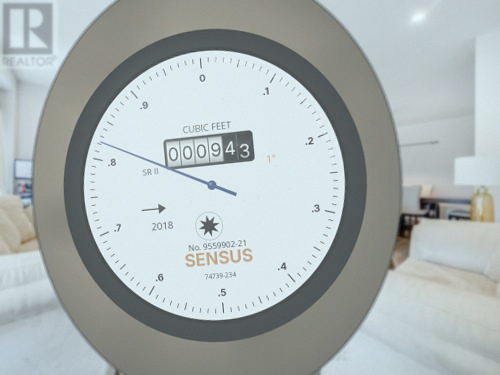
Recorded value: 942.82; ft³
